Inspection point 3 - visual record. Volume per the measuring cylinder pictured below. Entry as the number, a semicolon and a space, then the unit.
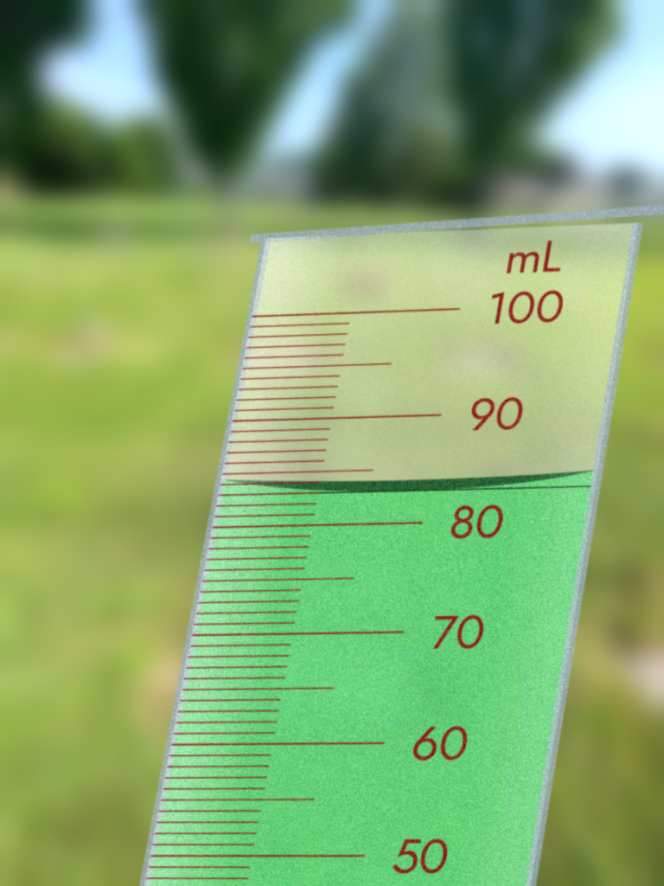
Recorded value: 83; mL
